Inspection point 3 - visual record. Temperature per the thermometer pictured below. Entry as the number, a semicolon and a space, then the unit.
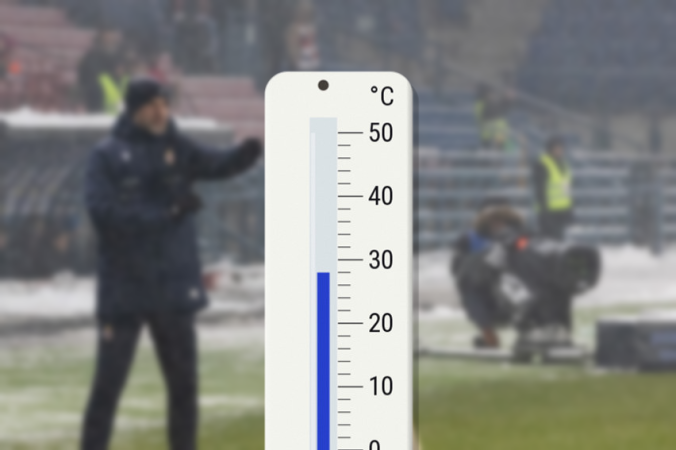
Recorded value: 28; °C
